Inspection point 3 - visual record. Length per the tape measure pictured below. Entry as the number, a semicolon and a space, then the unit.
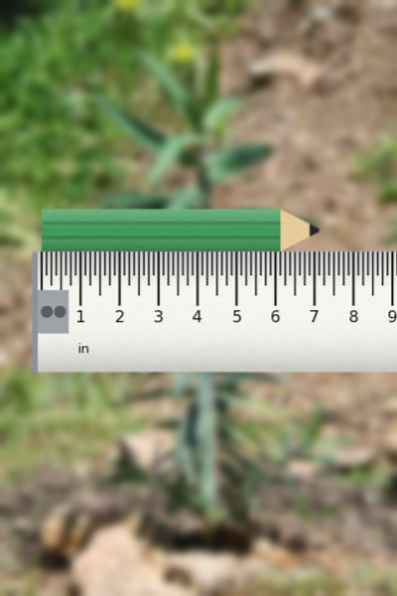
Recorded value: 7.125; in
